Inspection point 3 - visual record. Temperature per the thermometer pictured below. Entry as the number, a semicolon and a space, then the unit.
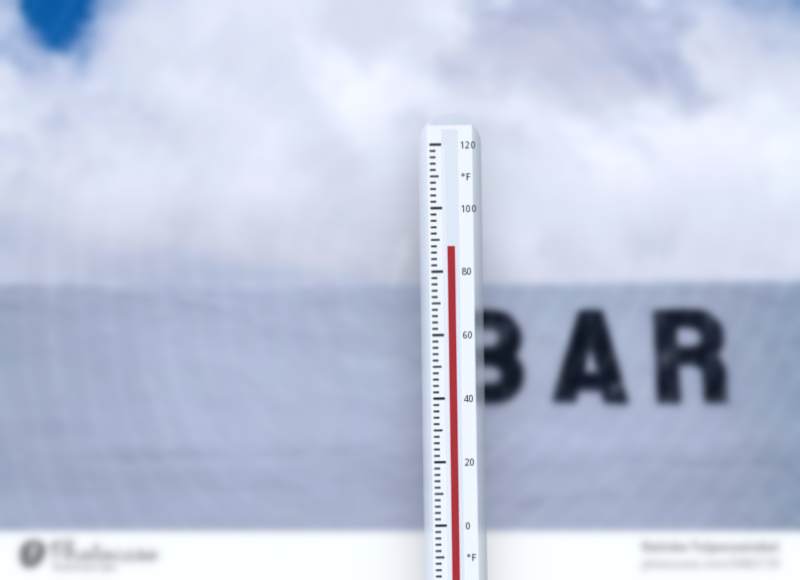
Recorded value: 88; °F
